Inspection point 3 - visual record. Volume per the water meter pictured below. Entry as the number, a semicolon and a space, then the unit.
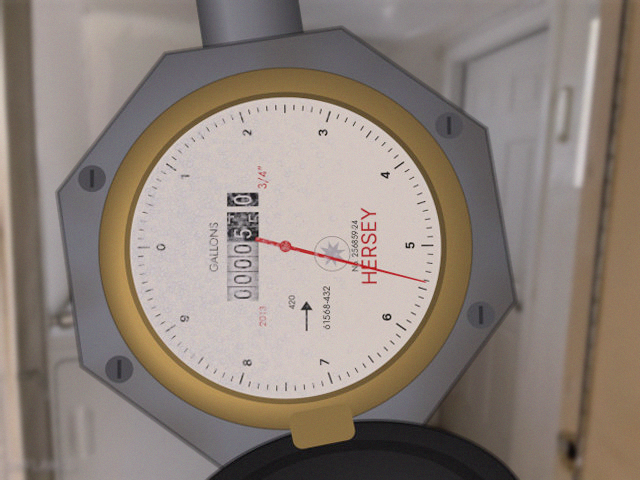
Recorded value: 545.4; gal
